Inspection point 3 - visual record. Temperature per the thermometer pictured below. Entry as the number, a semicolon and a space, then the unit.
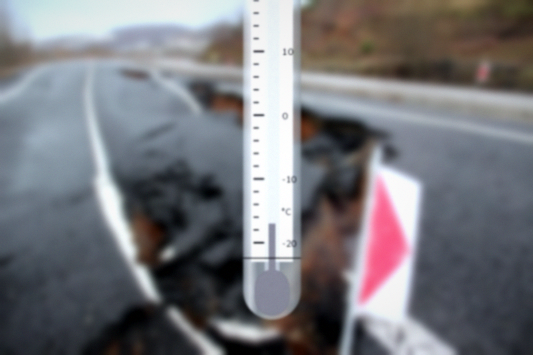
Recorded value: -17; °C
